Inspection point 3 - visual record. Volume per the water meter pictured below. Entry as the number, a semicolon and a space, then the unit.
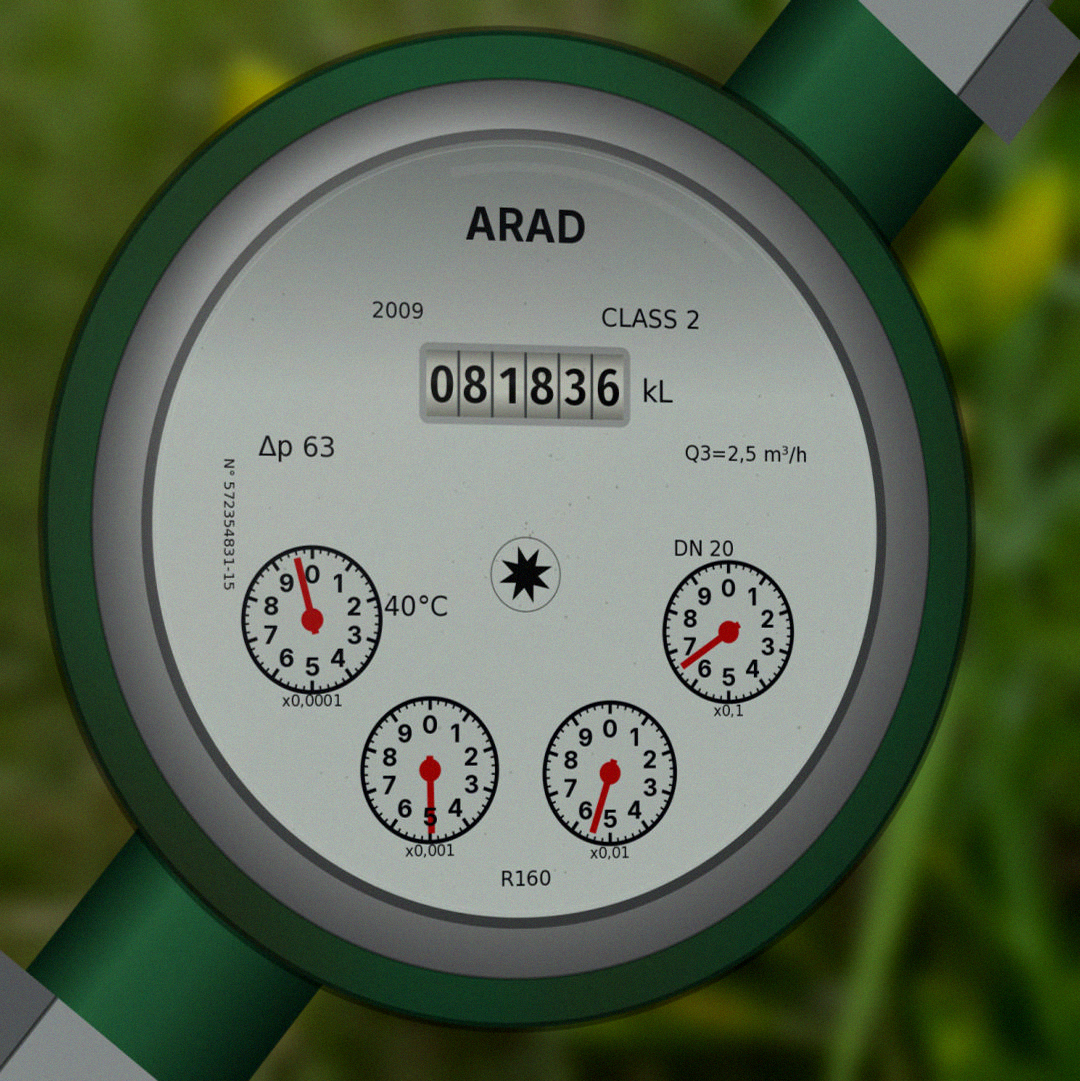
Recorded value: 81836.6549; kL
